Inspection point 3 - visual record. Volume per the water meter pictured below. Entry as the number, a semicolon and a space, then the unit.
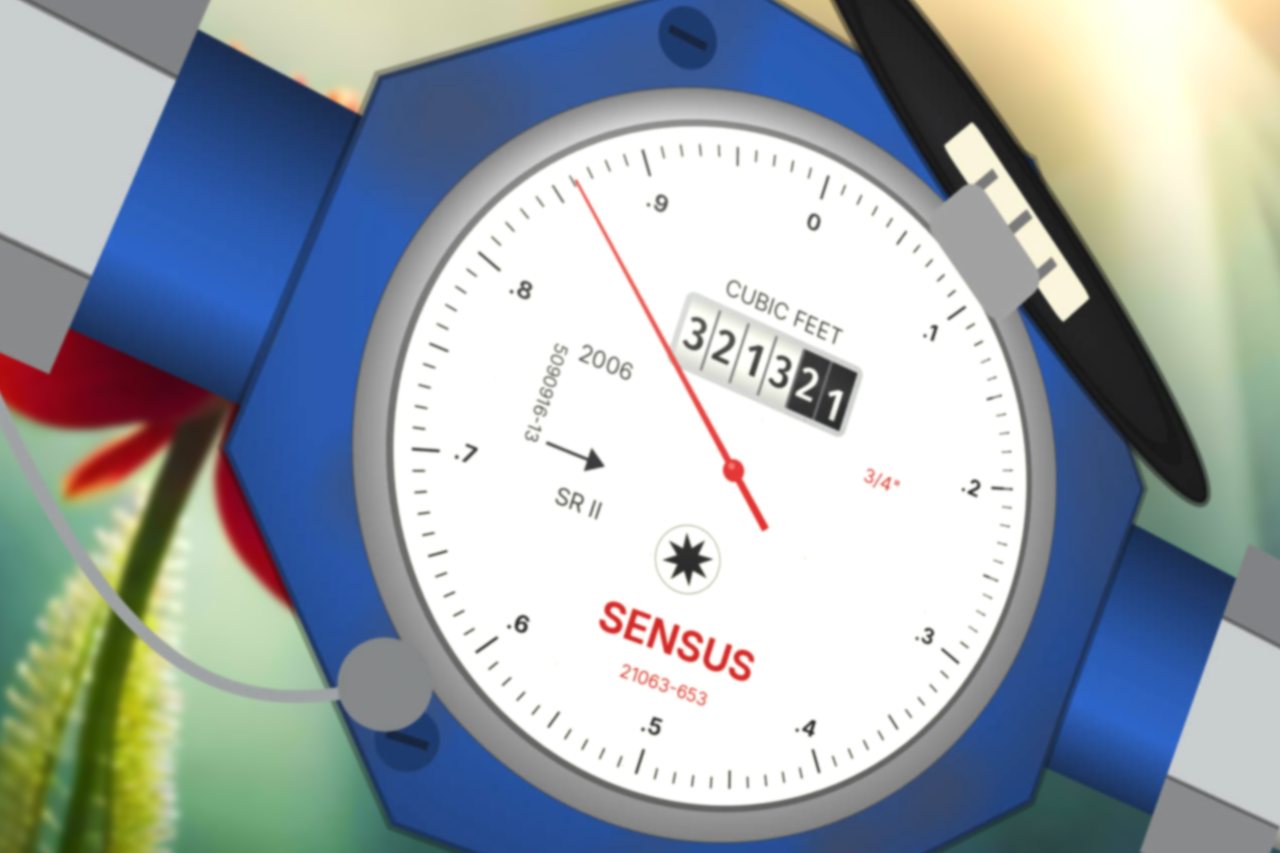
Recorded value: 321320.86; ft³
